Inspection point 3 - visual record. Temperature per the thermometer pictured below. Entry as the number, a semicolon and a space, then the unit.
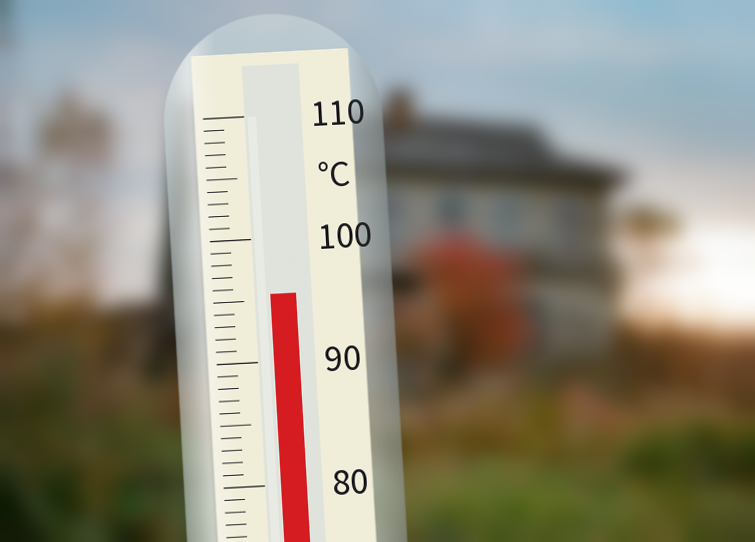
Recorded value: 95.5; °C
